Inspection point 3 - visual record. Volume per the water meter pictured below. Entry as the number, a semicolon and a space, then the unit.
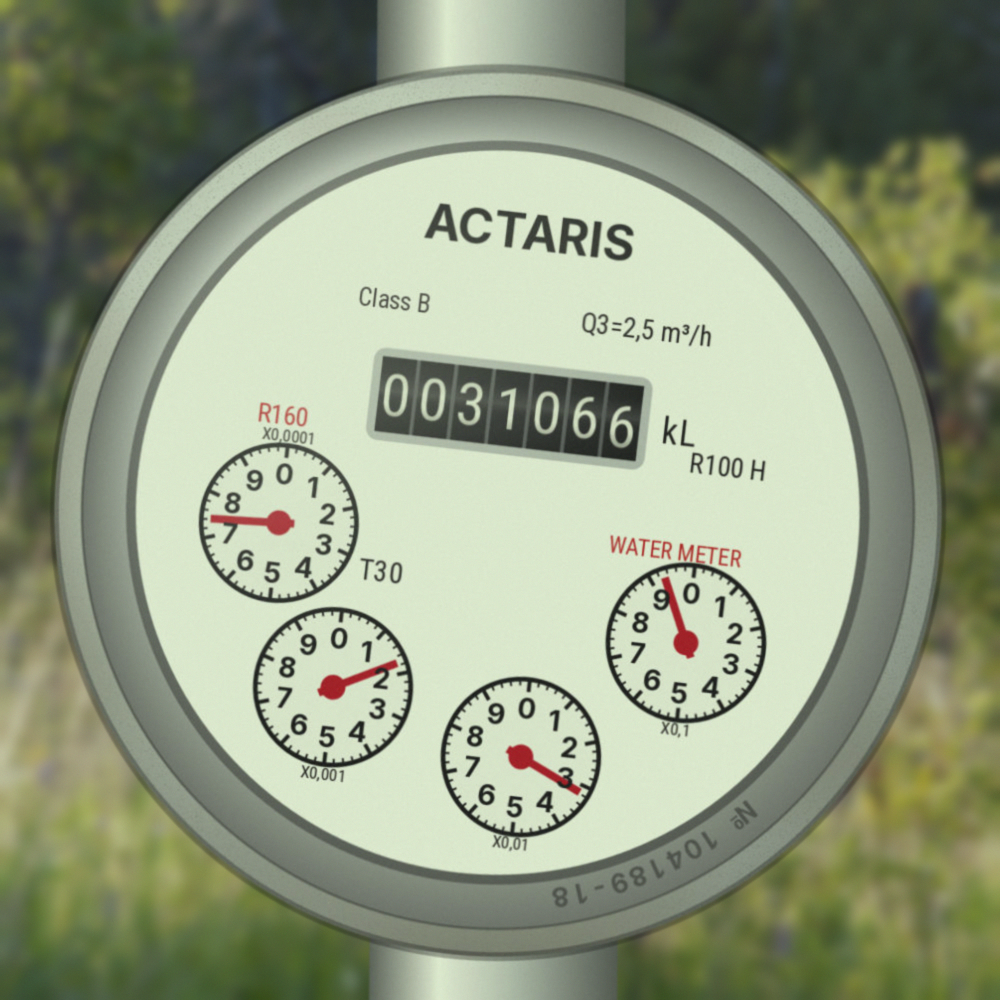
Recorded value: 31065.9317; kL
